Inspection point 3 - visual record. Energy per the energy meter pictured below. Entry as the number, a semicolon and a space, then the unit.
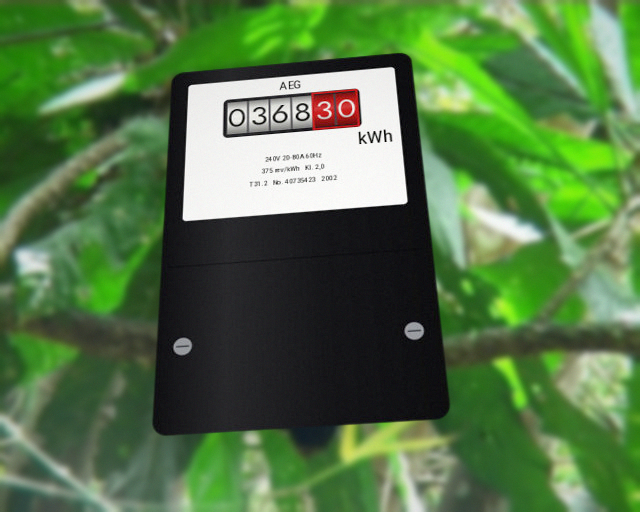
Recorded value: 368.30; kWh
